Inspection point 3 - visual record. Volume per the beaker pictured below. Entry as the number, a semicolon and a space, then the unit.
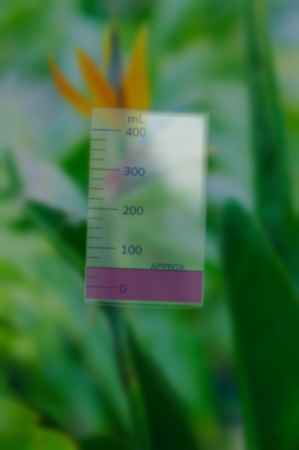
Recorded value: 50; mL
